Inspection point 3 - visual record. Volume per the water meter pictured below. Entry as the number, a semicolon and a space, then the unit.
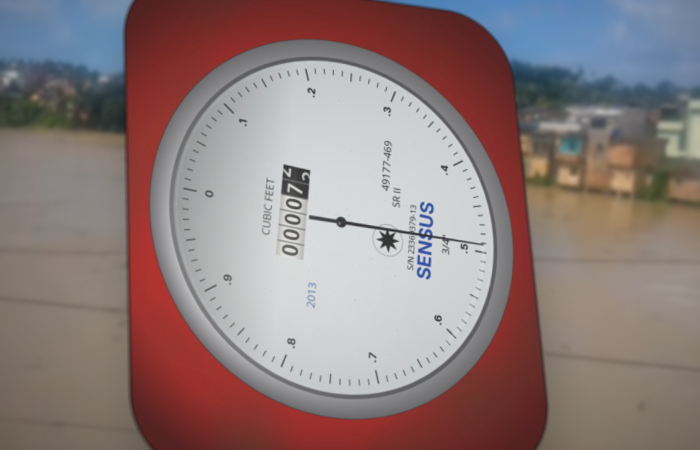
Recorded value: 72.49; ft³
